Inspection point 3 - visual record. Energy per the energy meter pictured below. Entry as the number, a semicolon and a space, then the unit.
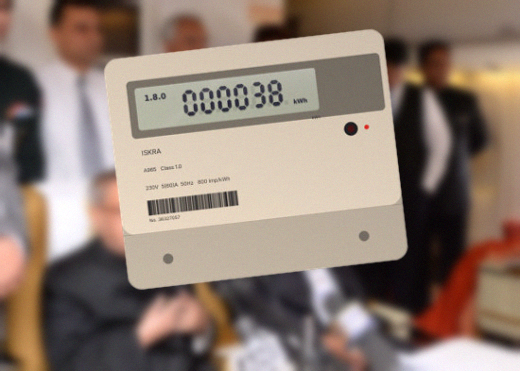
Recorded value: 38; kWh
